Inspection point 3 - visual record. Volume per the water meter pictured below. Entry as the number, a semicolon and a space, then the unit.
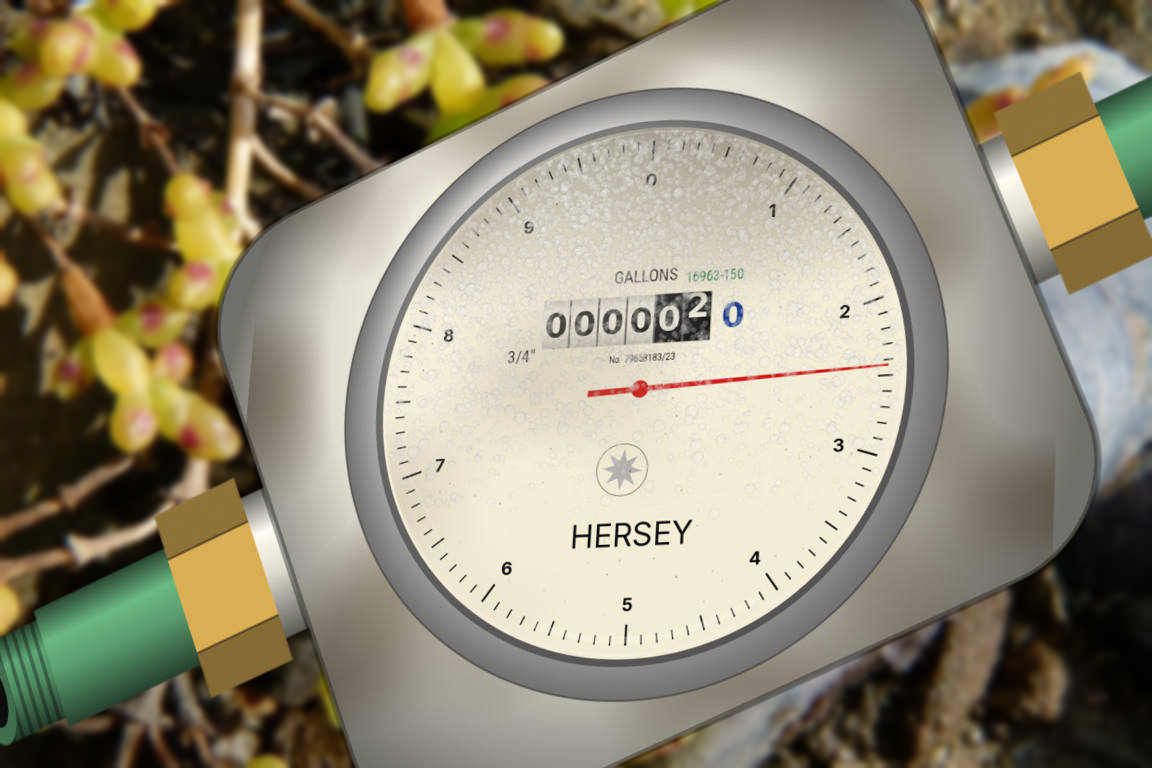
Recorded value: 22.4; gal
